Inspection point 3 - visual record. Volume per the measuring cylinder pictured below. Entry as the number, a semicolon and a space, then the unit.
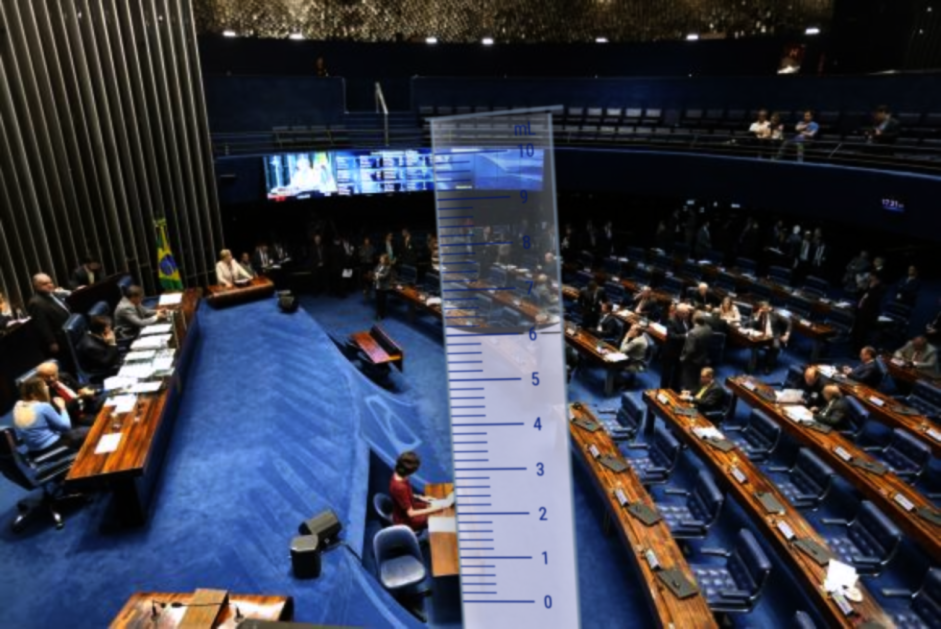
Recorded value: 6; mL
